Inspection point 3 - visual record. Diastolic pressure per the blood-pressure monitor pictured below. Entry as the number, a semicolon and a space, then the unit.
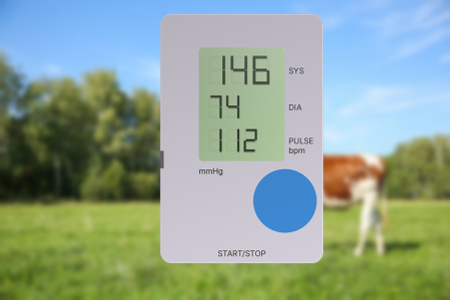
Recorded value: 74; mmHg
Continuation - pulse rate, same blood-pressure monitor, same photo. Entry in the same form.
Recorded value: 112; bpm
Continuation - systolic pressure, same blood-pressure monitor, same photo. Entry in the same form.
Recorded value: 146; mmHg
